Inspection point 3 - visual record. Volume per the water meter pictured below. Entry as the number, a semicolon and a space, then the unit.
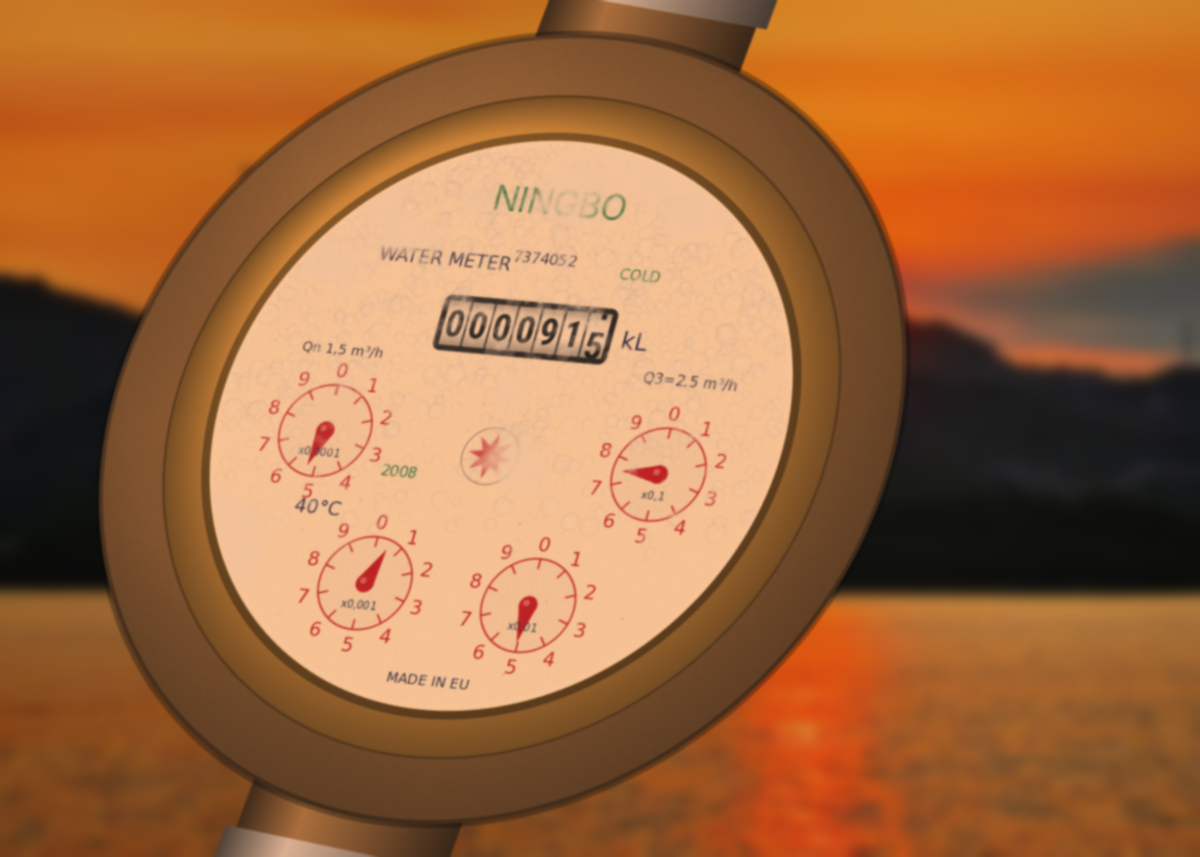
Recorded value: 914.7505; kL
